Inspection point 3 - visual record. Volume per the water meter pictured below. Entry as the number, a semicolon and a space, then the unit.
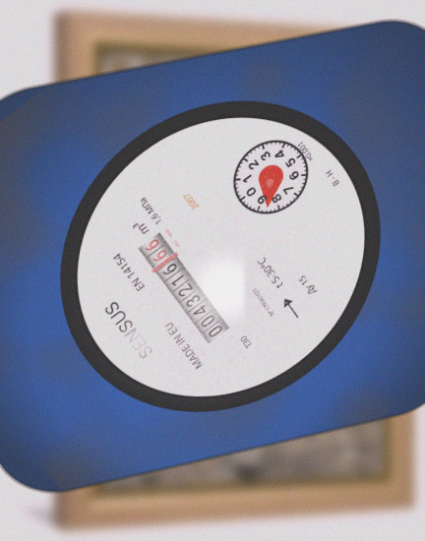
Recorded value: 43216.668; m³
